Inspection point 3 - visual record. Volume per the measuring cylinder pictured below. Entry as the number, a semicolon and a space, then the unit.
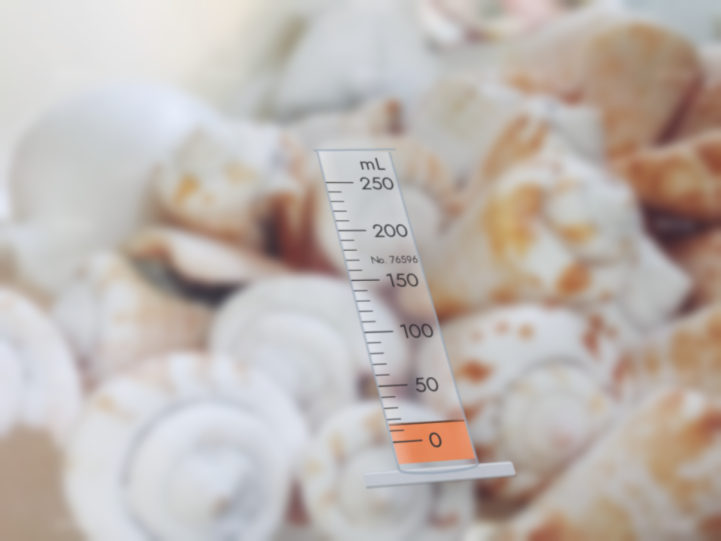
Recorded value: 15; mL
